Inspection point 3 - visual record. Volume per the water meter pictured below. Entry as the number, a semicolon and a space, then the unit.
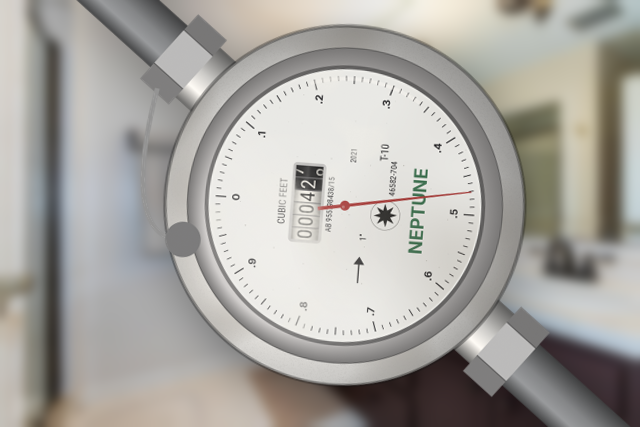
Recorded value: 427.47; ft³
